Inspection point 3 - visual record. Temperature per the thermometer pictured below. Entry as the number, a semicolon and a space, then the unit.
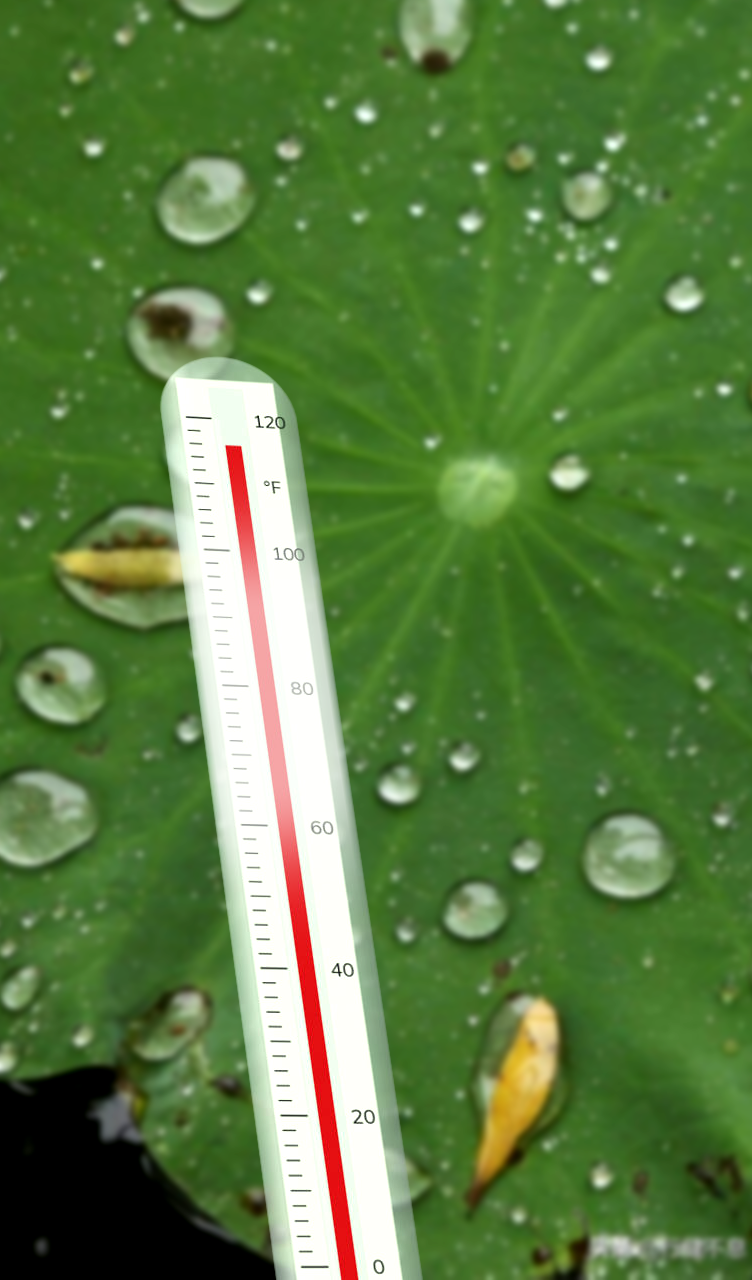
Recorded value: 116; °F
